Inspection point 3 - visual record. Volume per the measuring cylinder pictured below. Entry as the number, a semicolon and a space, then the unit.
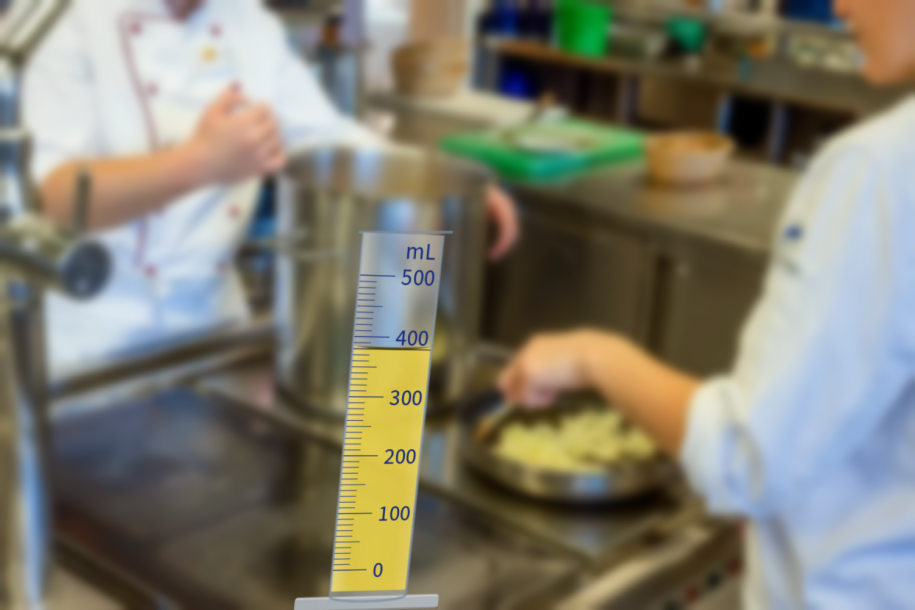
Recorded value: 380; mL
